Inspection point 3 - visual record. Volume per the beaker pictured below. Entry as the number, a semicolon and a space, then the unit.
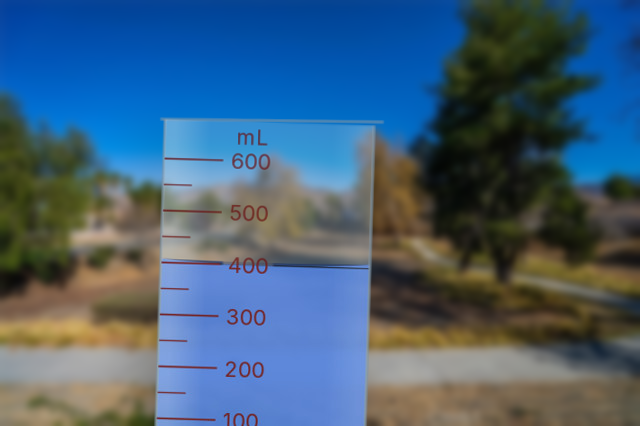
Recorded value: 400; mL
